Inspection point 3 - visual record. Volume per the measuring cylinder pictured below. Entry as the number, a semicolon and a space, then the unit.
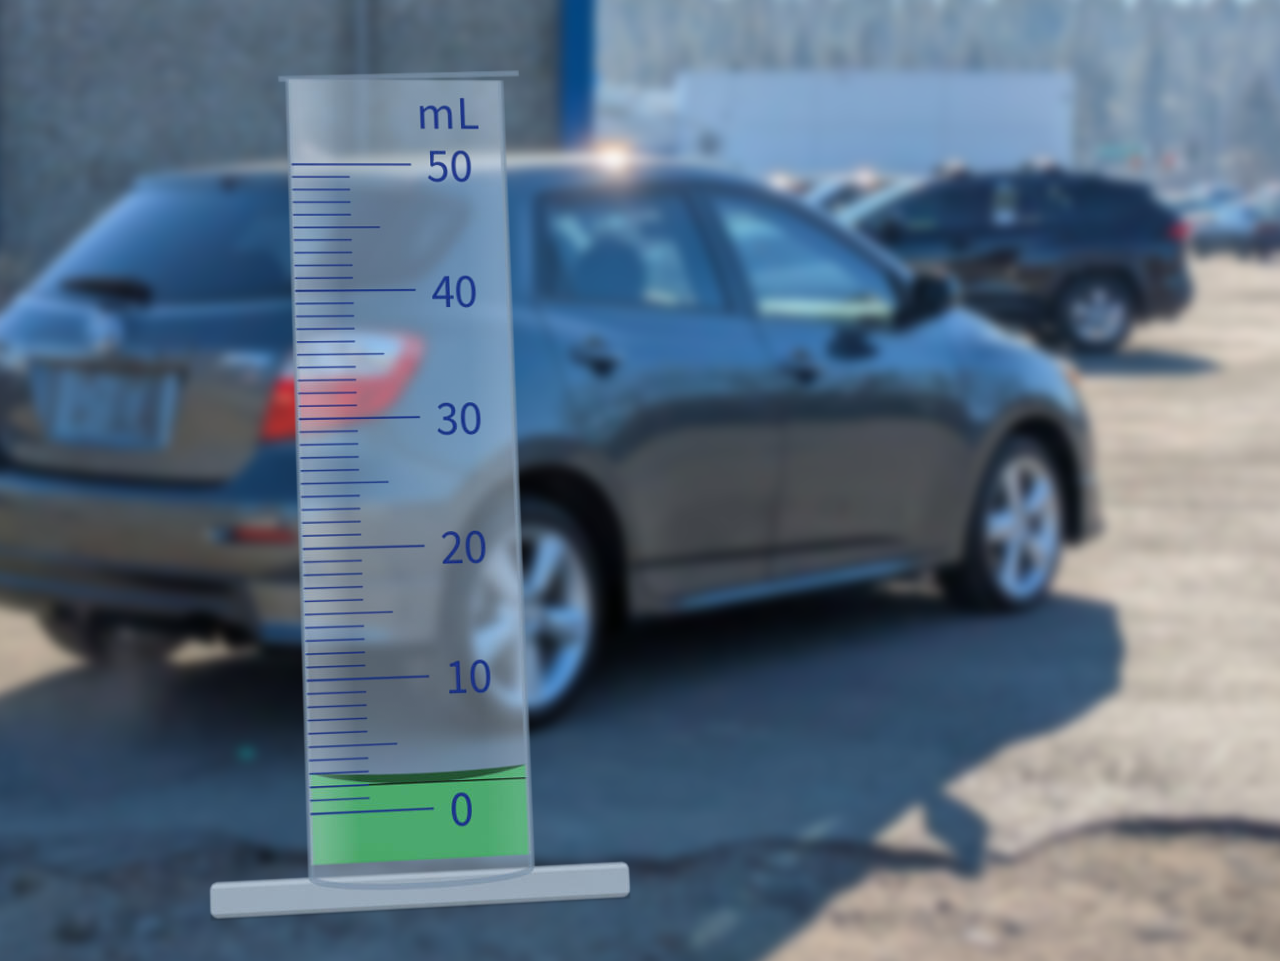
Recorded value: 2; mL
